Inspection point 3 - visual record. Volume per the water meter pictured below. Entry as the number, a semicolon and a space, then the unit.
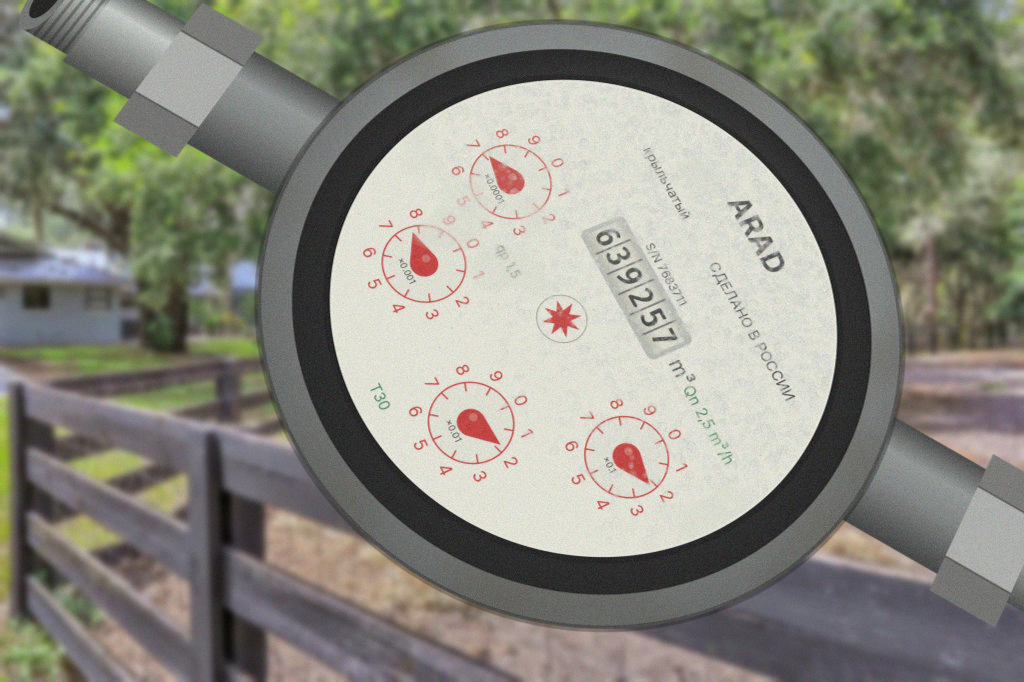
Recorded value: 639257.2177; m³
